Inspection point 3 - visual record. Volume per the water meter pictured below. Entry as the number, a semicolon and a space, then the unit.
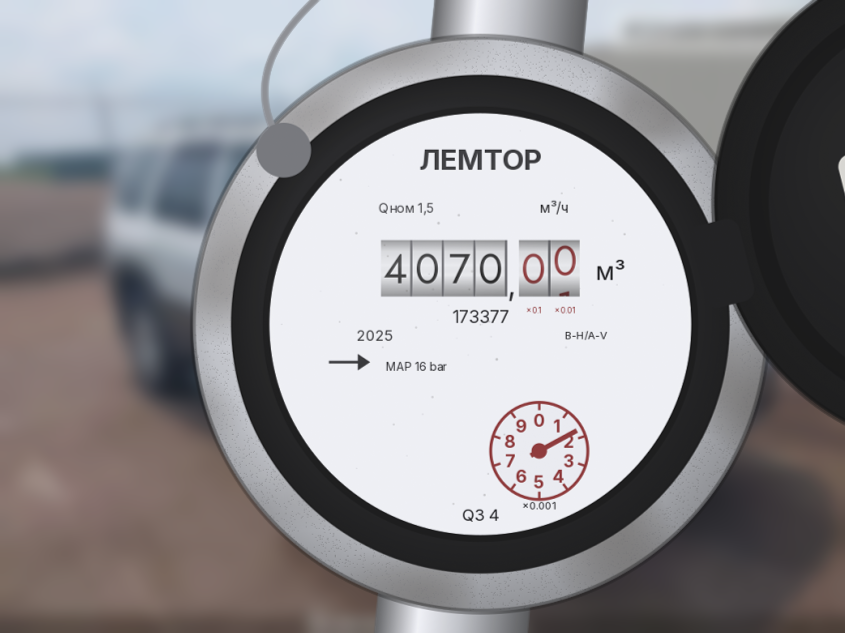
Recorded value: 4070.001; m³
